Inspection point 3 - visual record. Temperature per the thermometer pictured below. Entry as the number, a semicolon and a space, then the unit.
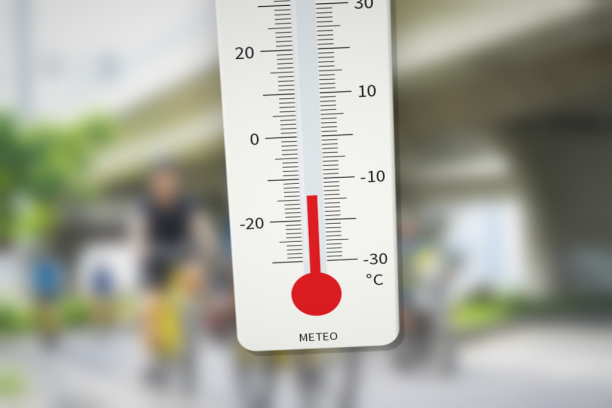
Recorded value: -14; °C
